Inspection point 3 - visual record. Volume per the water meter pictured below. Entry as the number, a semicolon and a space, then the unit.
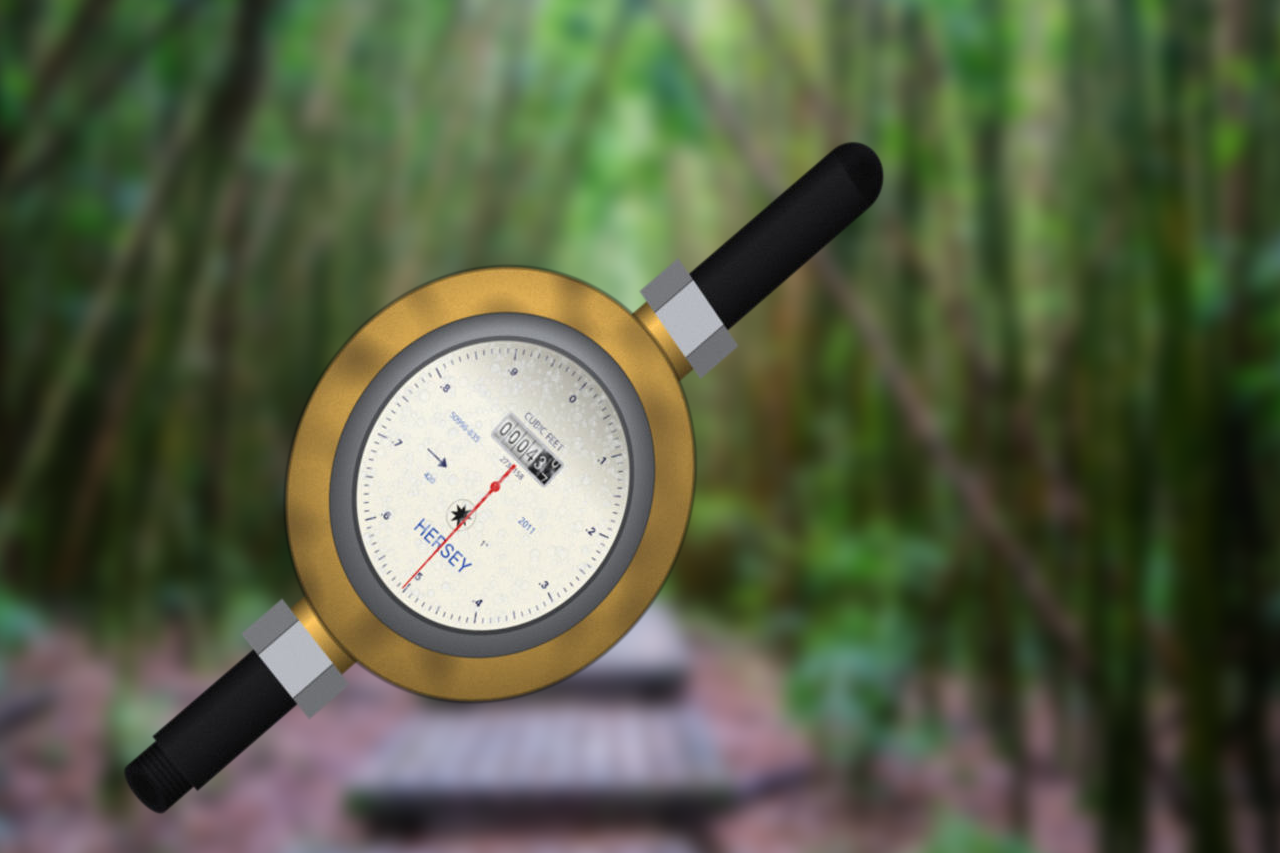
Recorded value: 436.50; ft³
